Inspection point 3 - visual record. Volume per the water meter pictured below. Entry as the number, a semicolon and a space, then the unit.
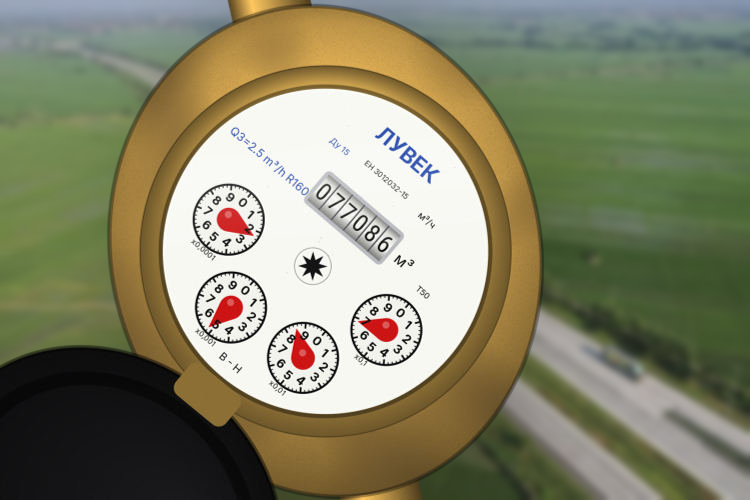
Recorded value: 77086.6852; m³
